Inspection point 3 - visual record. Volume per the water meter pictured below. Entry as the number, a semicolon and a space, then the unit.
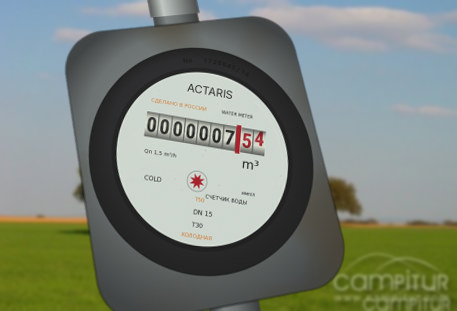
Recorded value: 7.54; m³
